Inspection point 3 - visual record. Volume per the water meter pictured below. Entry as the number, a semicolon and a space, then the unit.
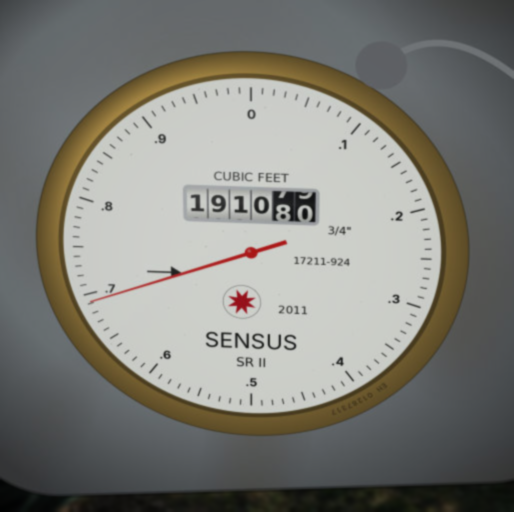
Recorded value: 191079.69; ft³
